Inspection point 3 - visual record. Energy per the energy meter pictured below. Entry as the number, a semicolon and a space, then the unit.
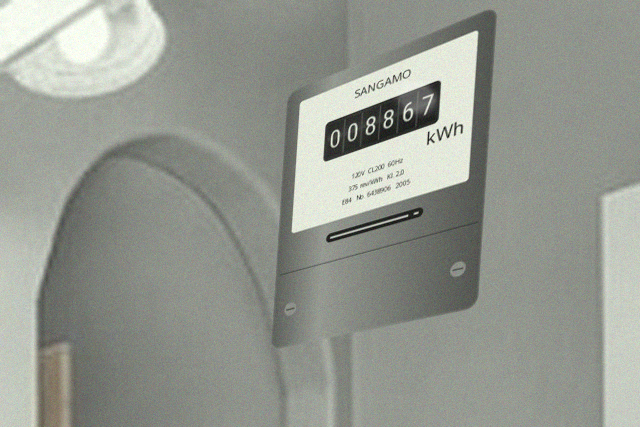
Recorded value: 8867; kWh
